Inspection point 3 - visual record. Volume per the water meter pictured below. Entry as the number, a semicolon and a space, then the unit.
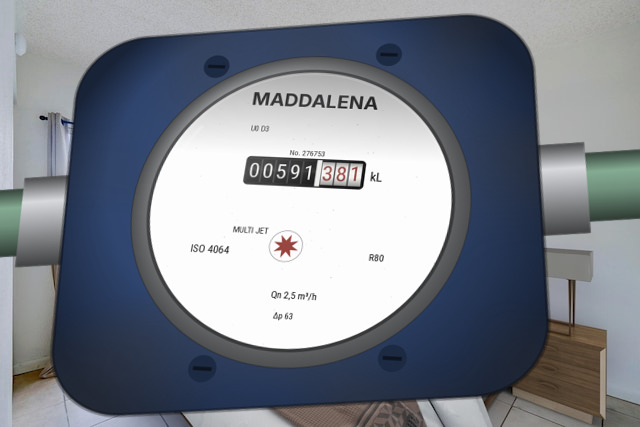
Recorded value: 591.381; kL
